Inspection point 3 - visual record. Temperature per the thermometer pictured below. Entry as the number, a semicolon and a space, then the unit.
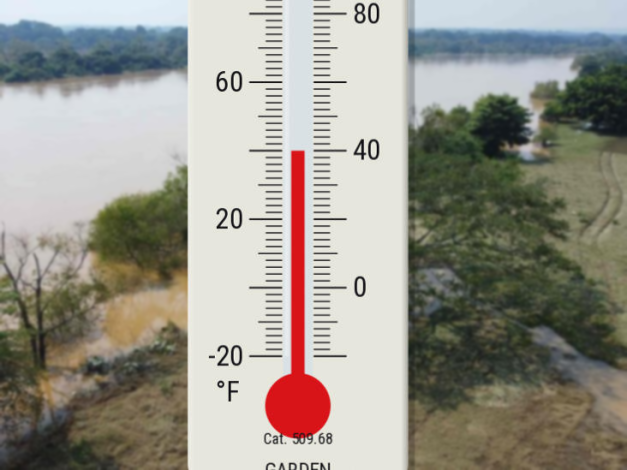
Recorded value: 40; °F
